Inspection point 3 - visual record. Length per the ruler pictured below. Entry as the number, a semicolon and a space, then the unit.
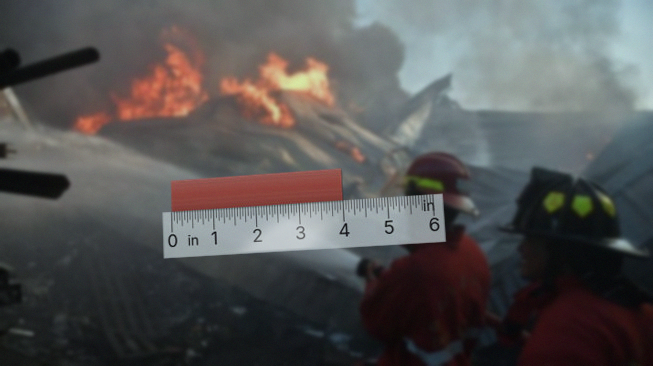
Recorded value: 4; in
